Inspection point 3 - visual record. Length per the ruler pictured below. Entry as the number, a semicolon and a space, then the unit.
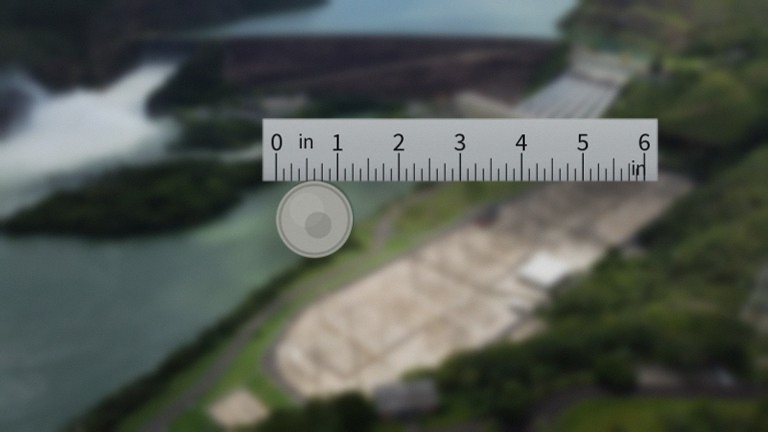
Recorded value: 1.25; in
